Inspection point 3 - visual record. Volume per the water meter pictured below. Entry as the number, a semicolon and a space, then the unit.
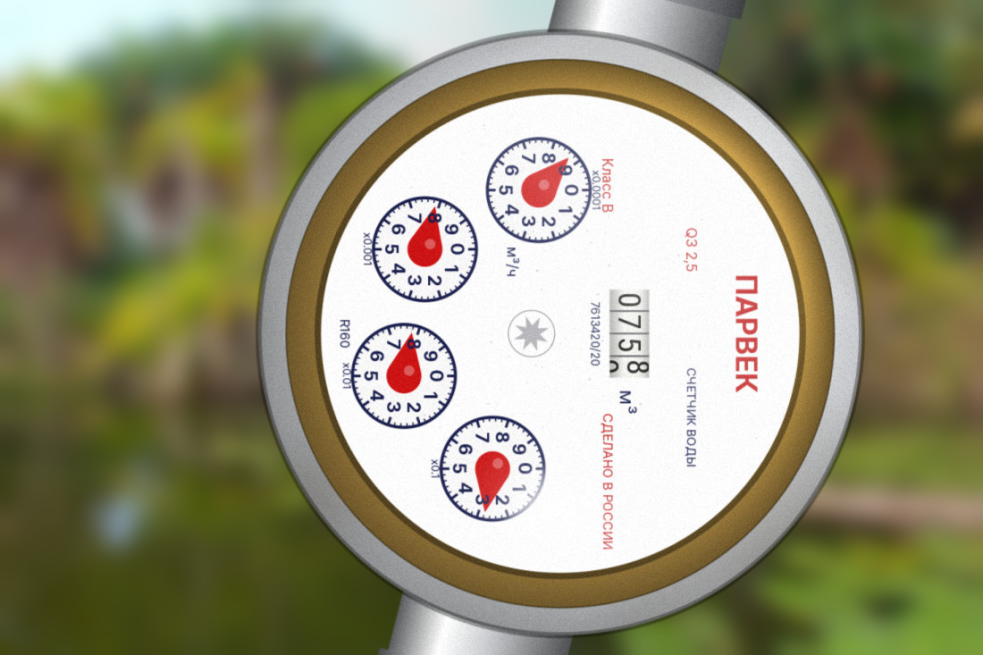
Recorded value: 758.2778; m³
